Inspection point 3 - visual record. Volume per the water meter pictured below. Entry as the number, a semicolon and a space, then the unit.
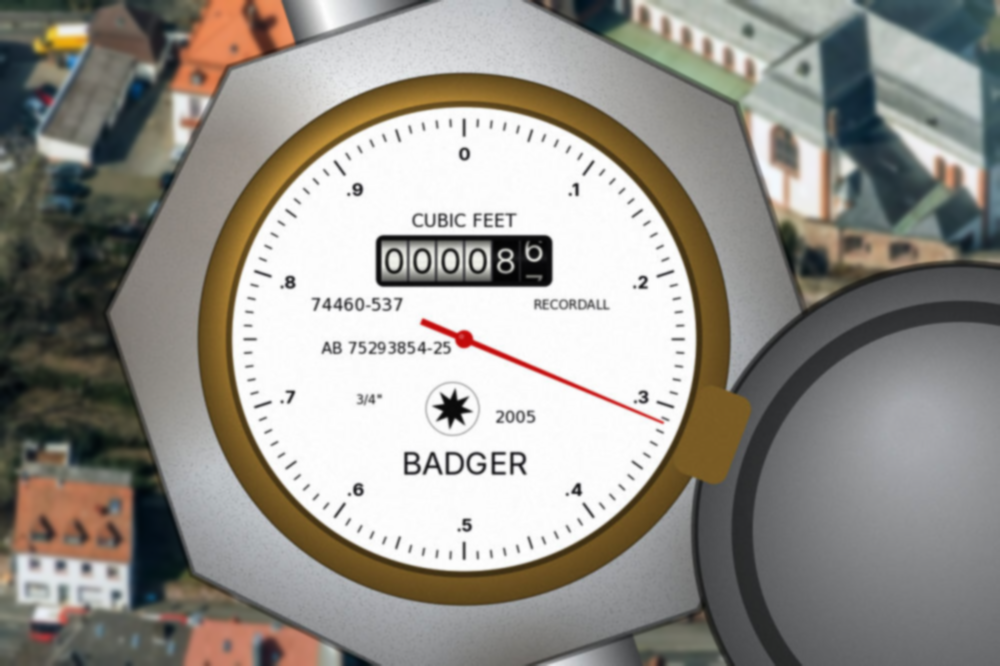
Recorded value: 86.31; ft³
